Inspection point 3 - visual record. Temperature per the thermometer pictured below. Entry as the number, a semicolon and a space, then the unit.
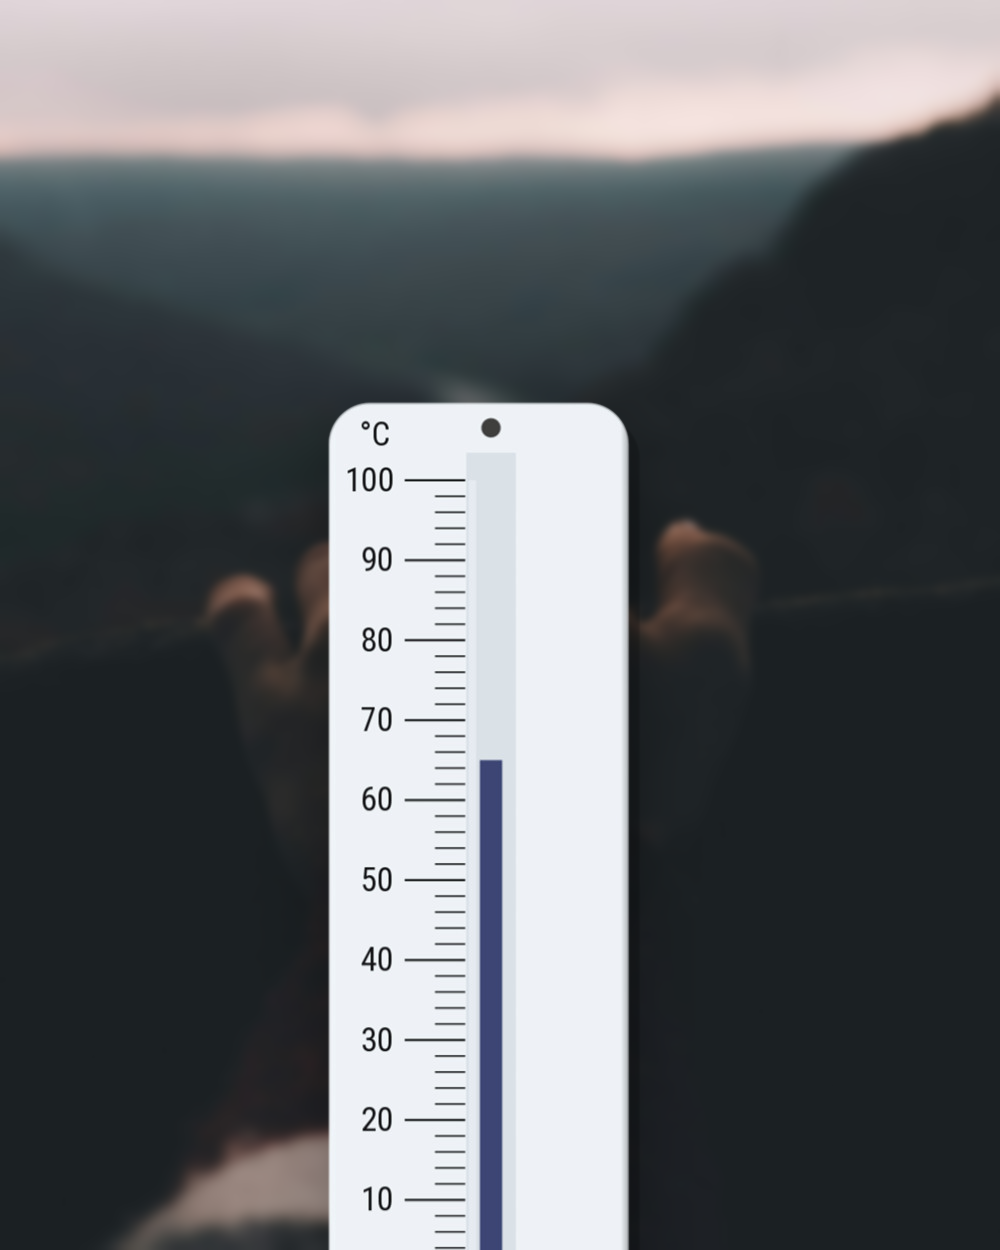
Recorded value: 65; °C
